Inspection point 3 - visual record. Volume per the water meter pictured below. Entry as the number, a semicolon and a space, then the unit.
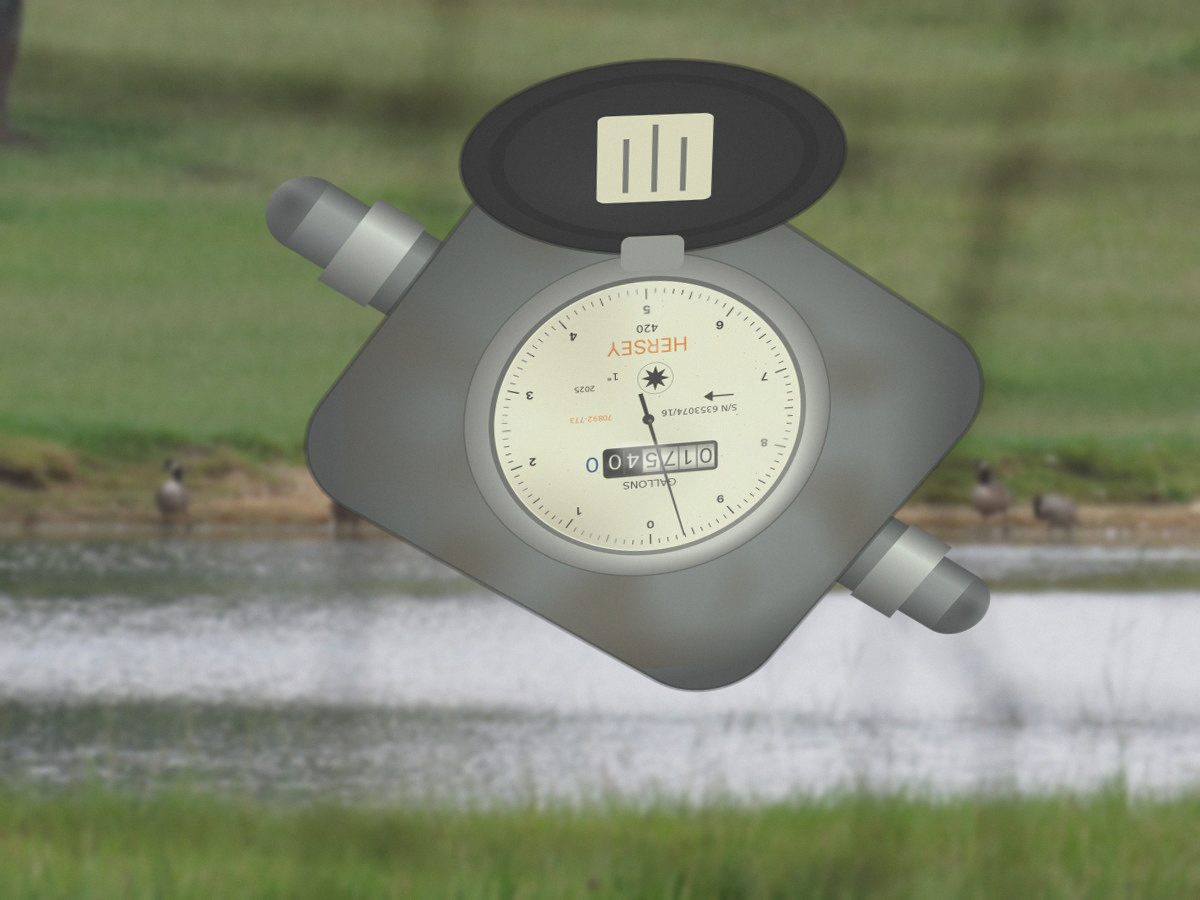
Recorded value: 175399.6; gal
